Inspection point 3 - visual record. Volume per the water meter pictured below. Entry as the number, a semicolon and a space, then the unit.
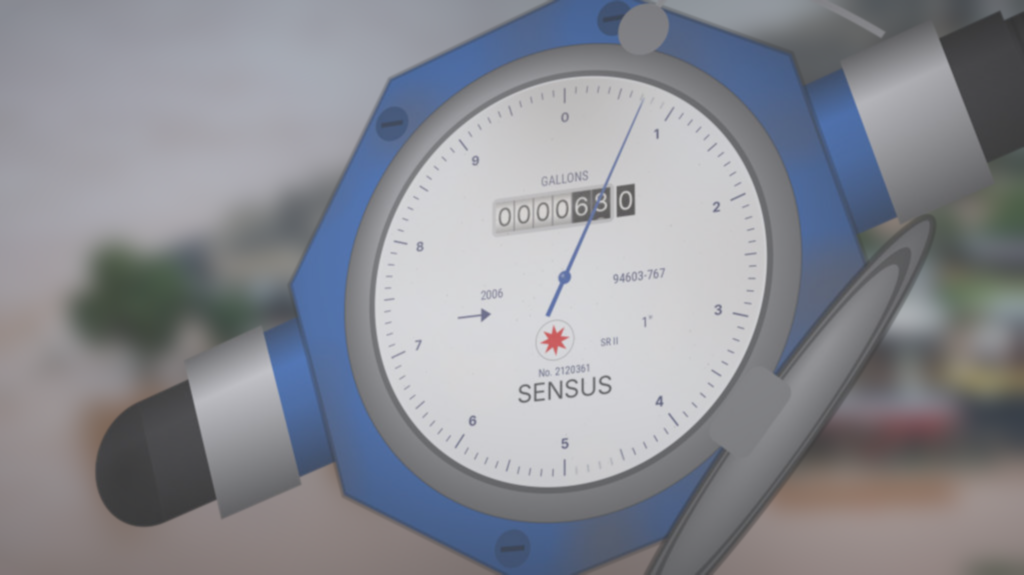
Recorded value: 680.7; gal
